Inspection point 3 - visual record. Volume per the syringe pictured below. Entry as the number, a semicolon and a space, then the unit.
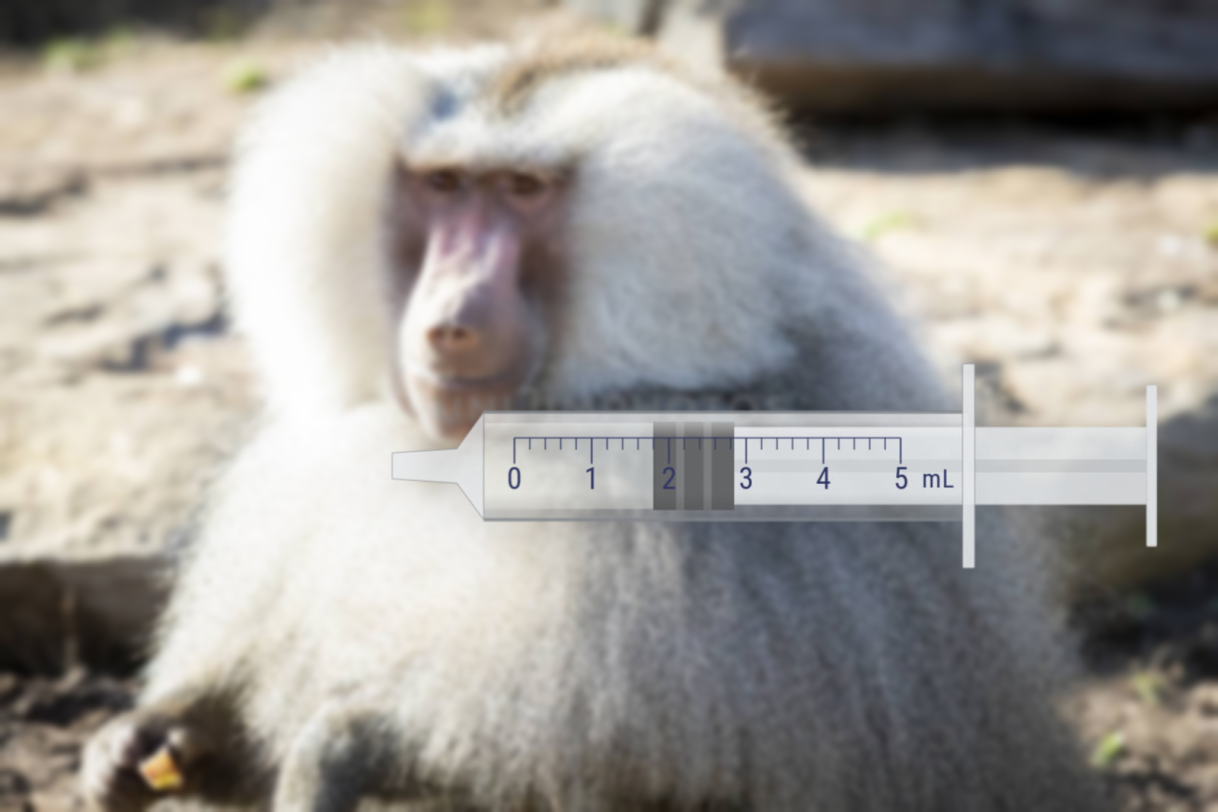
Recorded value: 1.8; mL
